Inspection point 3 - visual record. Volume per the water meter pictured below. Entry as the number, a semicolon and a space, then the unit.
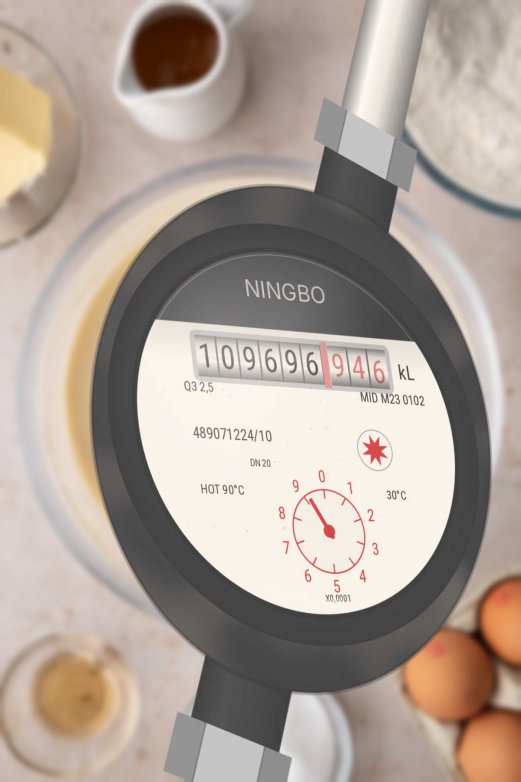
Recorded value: 109696.9459; kL
